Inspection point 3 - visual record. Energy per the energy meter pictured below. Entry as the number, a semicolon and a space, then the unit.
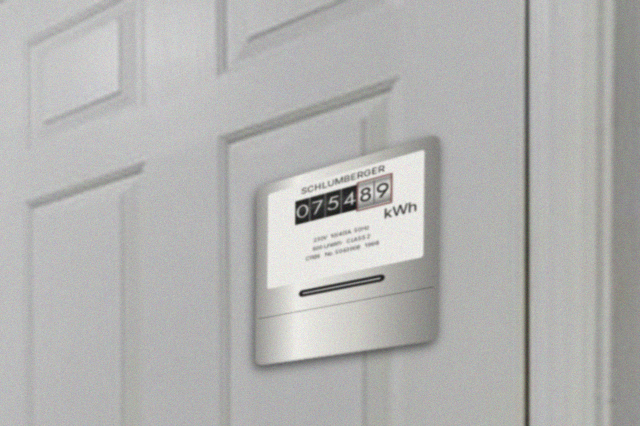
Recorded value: 754.89; kWh
